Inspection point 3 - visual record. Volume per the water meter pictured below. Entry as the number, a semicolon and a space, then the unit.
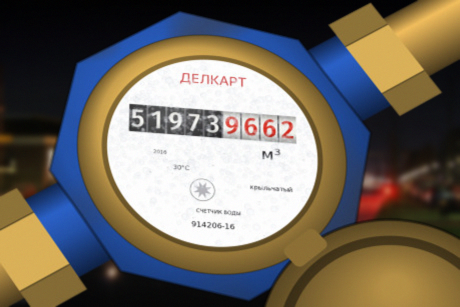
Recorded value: 51973.9662; m³
